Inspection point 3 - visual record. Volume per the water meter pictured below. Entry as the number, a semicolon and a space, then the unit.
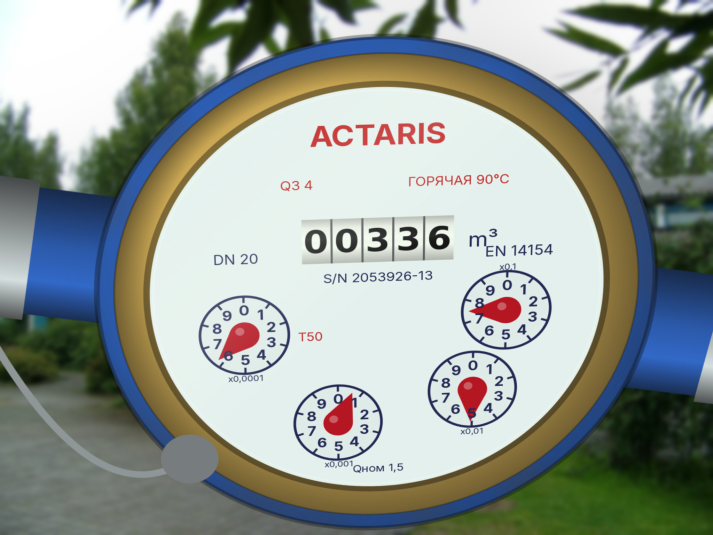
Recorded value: 336.7506; m³
